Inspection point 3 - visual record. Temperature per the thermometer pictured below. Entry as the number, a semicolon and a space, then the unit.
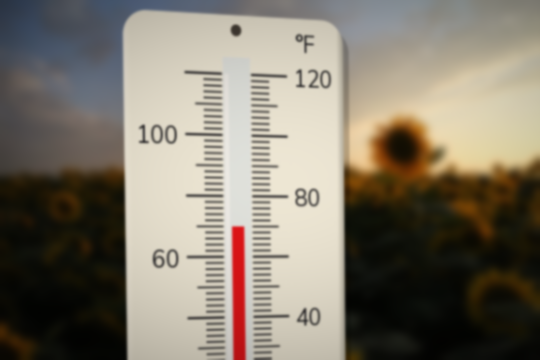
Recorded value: 70; °F
